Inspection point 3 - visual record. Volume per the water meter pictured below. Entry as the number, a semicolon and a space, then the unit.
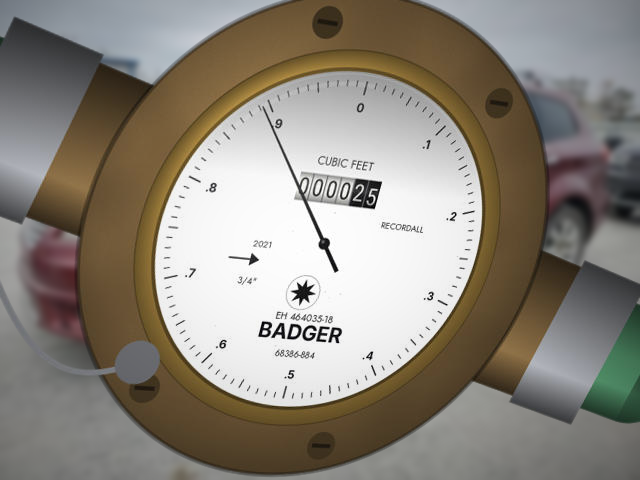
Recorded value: 24.89; ft³
